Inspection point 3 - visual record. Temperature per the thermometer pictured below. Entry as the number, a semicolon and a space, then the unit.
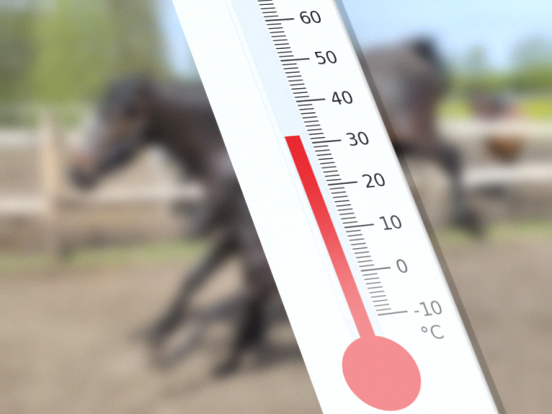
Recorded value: 32; °C
